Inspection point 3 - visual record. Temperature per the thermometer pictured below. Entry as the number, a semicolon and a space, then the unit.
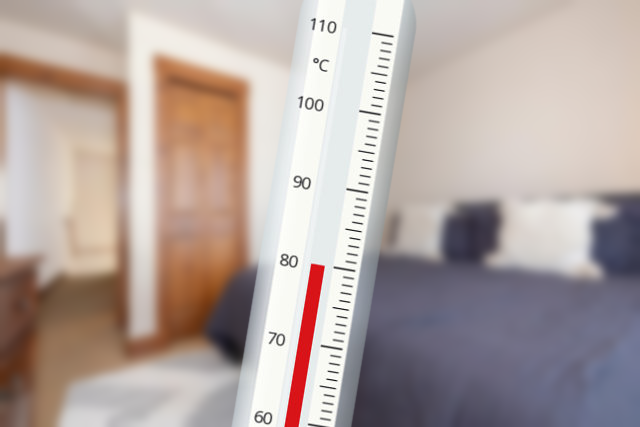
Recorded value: 80; °C
